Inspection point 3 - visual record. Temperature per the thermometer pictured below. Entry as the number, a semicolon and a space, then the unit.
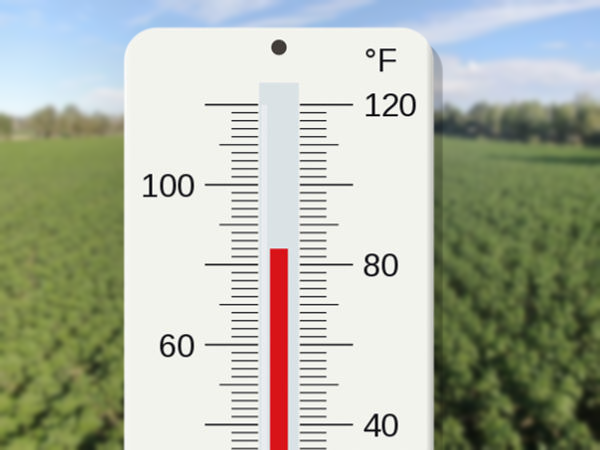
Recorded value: 84; °F
